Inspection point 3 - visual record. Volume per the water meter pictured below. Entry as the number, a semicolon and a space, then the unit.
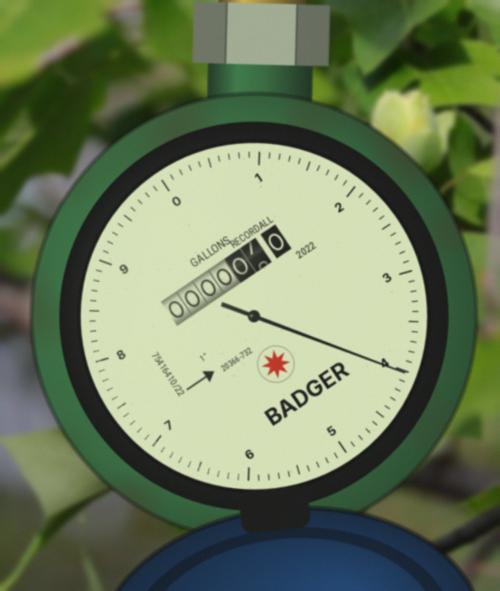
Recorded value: 74.0; gal
